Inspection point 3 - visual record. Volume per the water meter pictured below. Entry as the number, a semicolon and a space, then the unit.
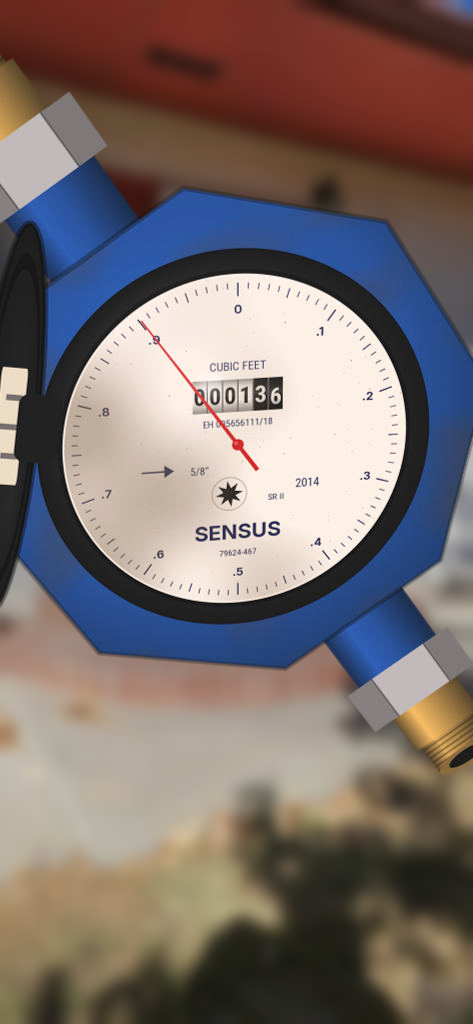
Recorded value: 135.90; ft³
